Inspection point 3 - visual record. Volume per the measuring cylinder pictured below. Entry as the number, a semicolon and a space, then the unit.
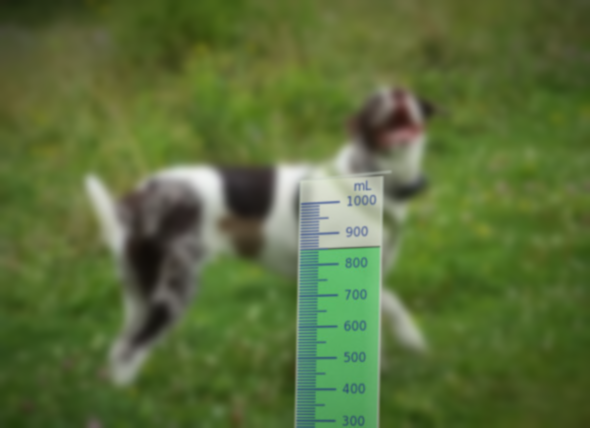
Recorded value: 850; mL
